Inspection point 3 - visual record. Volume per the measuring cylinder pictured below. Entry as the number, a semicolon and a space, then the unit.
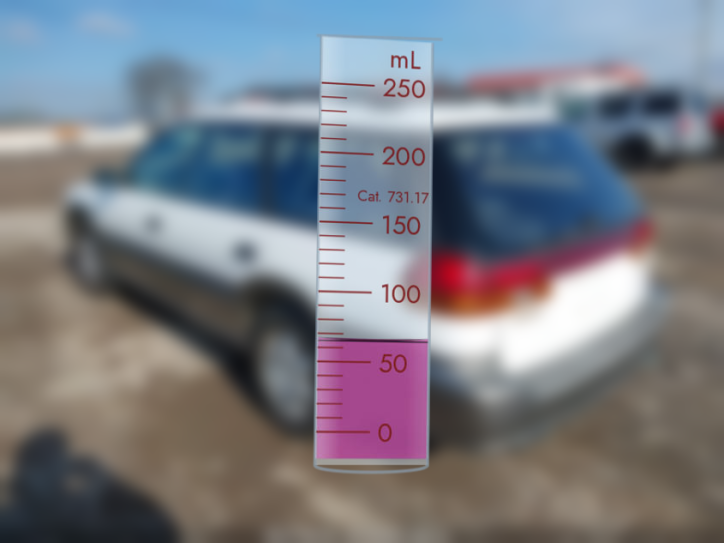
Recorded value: 65; mL
